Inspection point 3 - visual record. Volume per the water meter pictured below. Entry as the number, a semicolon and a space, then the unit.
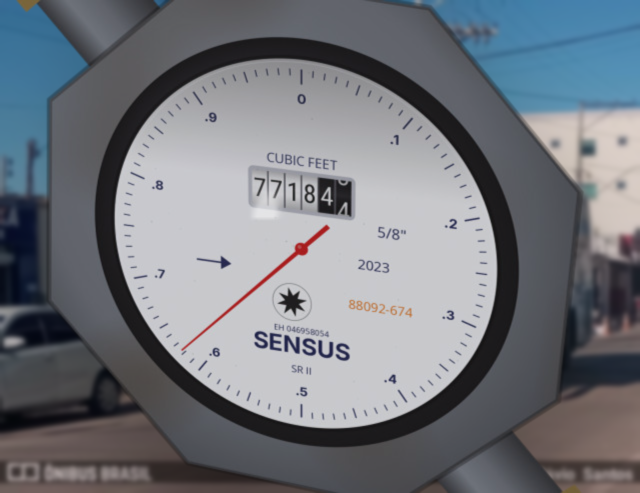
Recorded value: 771843.62; ft³
